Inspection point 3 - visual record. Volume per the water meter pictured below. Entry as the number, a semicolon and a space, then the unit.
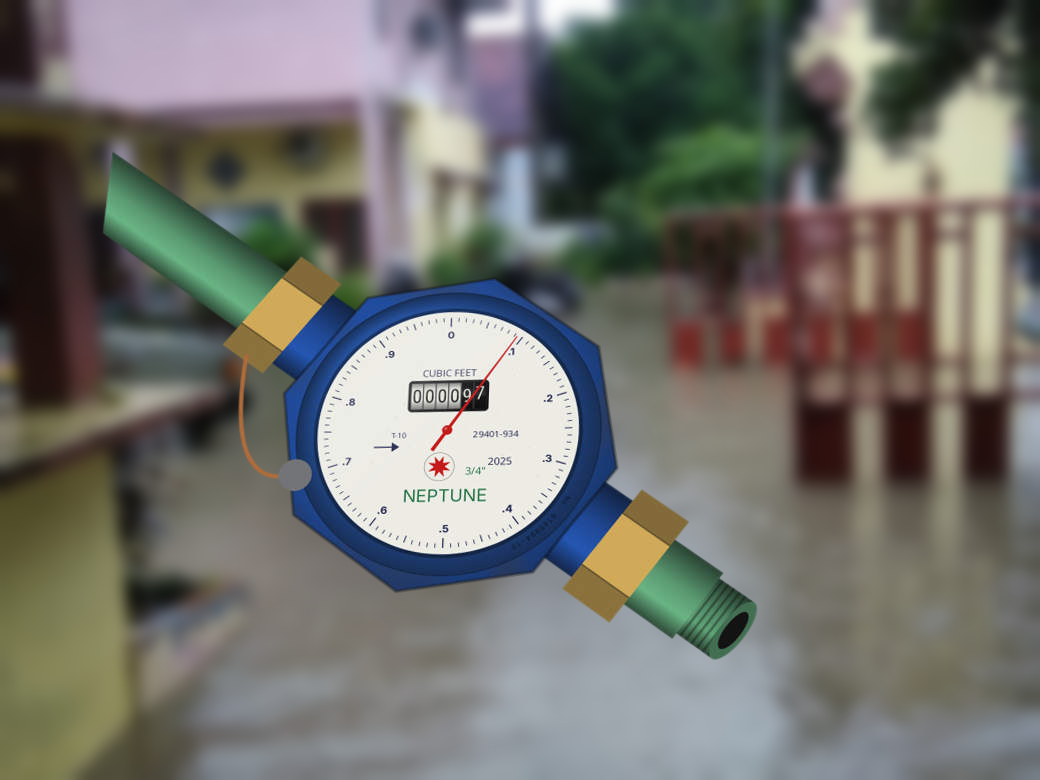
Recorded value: 97.09; ft³
